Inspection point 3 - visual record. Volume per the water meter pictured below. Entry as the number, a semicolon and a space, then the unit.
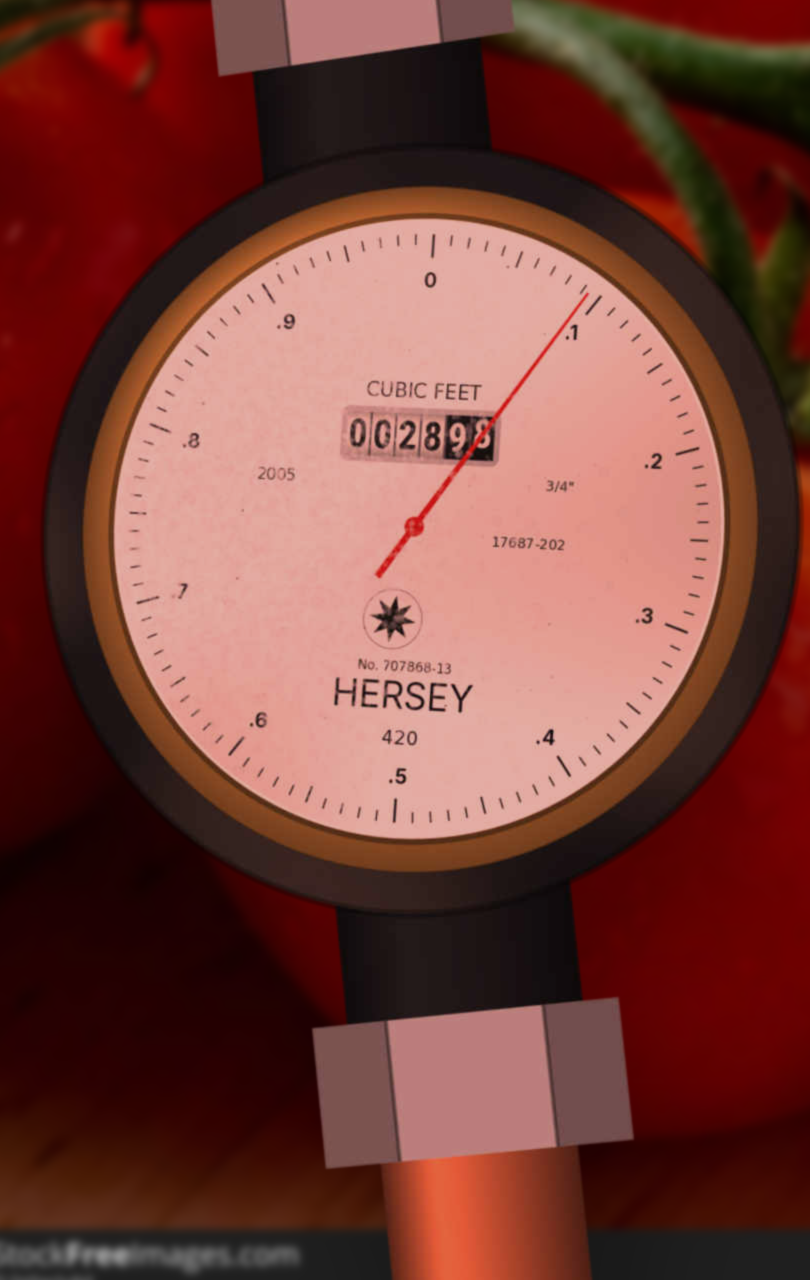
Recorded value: 2898.09; ft³
